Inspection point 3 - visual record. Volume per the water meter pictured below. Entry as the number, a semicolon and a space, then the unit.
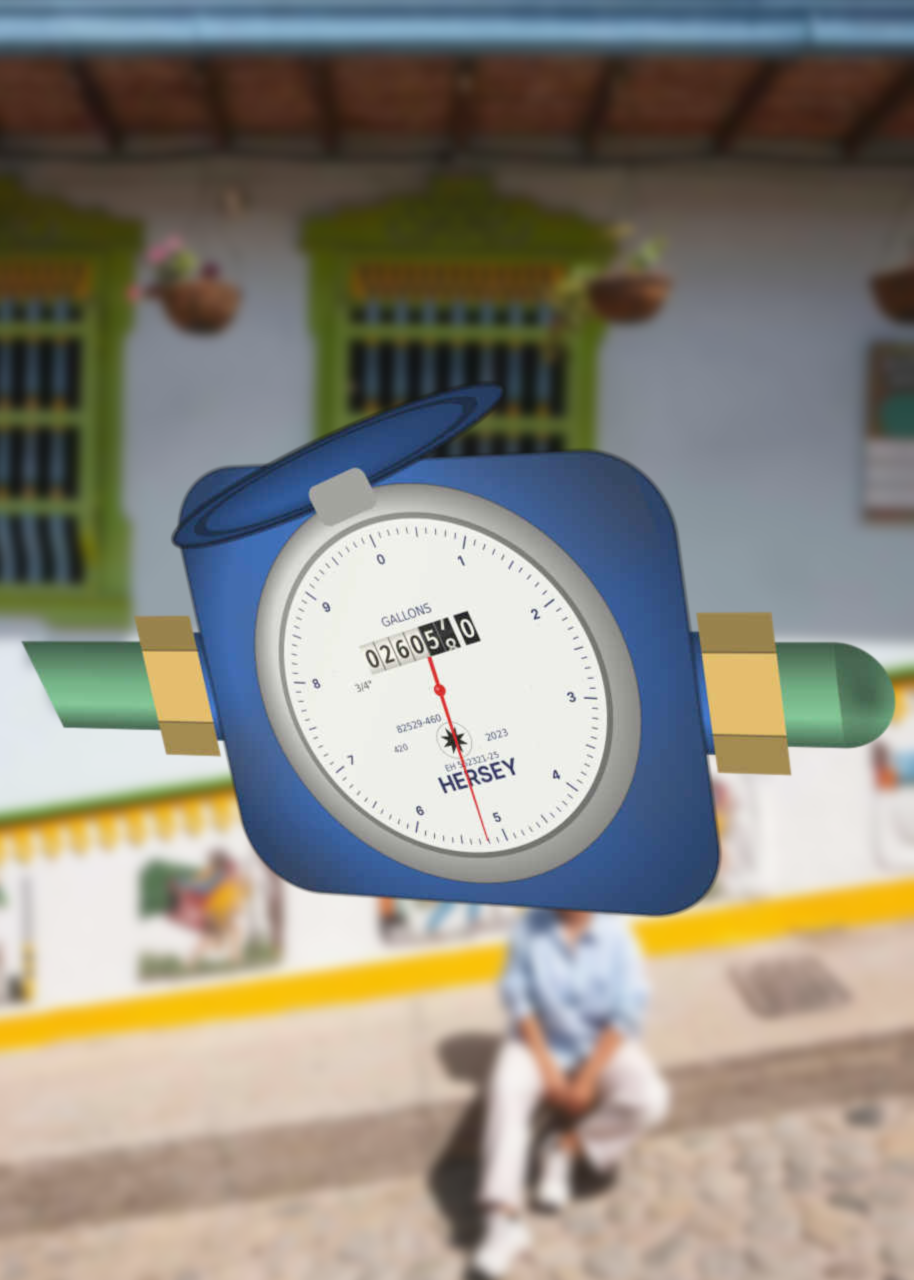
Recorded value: 260575.2; gal
